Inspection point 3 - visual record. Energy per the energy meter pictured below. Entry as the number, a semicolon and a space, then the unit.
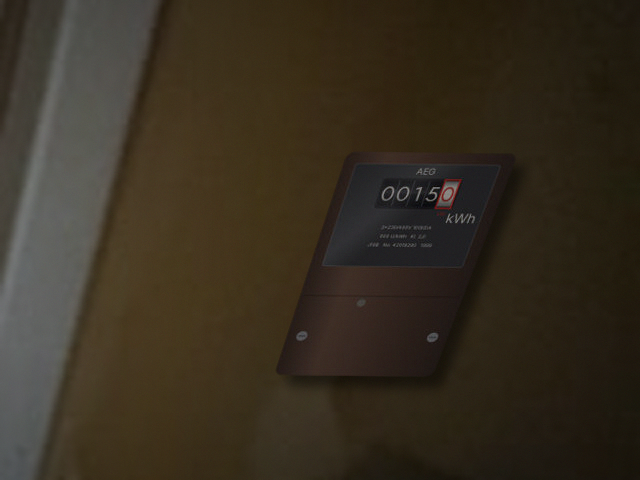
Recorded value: 15.0; kWh
